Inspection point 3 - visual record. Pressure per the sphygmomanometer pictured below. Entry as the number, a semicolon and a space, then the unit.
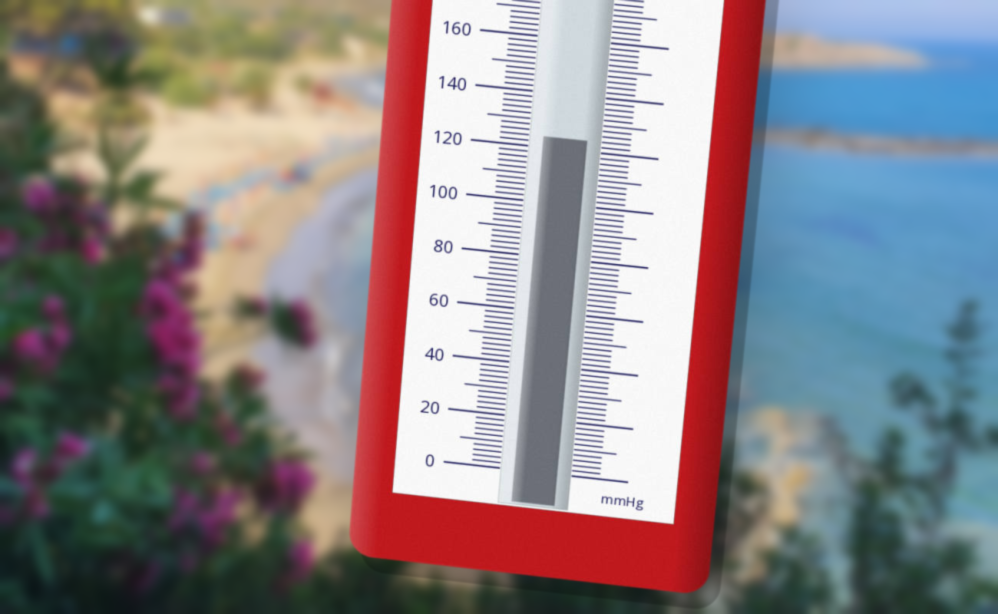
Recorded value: 124; mmHg
